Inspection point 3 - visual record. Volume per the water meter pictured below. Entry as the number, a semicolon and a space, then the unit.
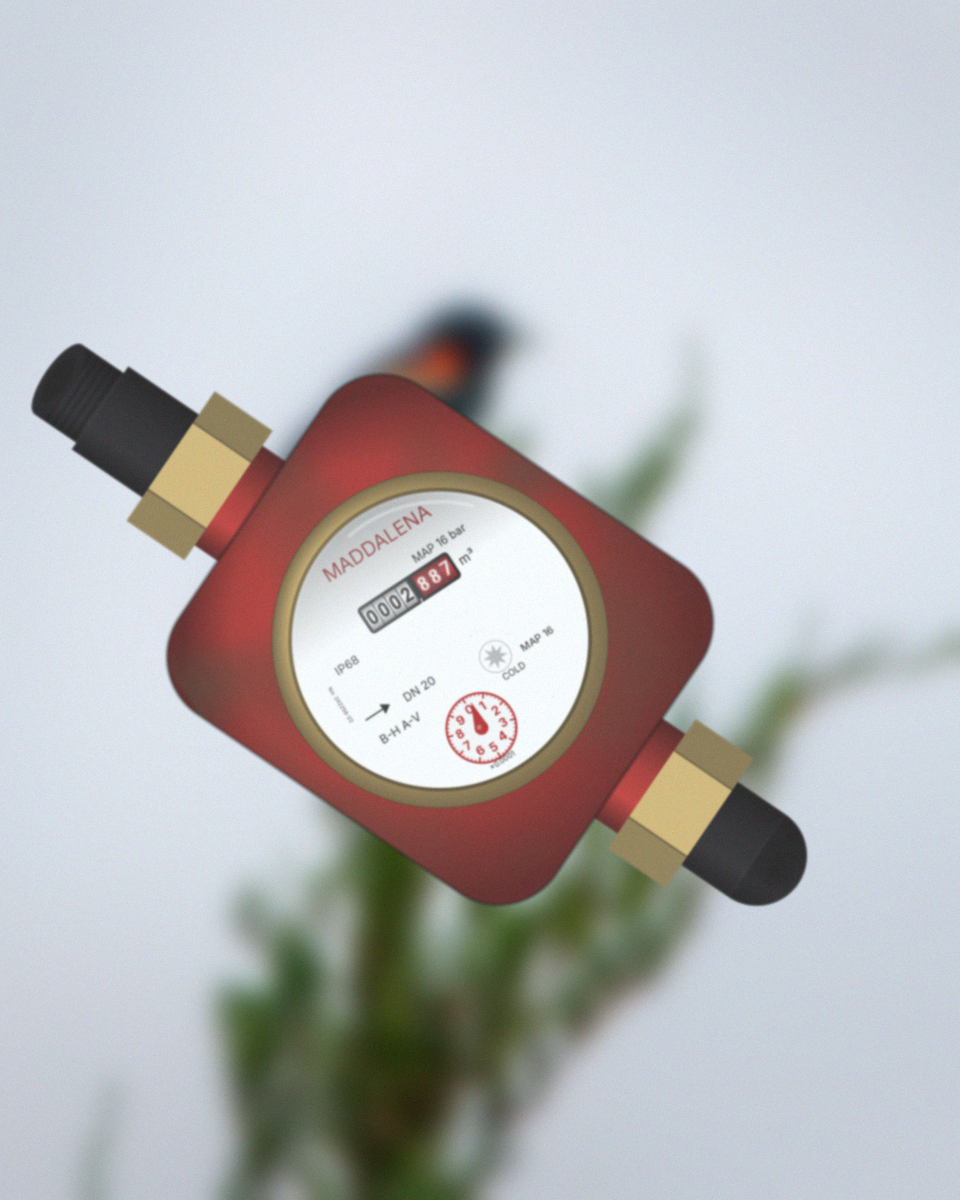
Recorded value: 2.8870; m³
